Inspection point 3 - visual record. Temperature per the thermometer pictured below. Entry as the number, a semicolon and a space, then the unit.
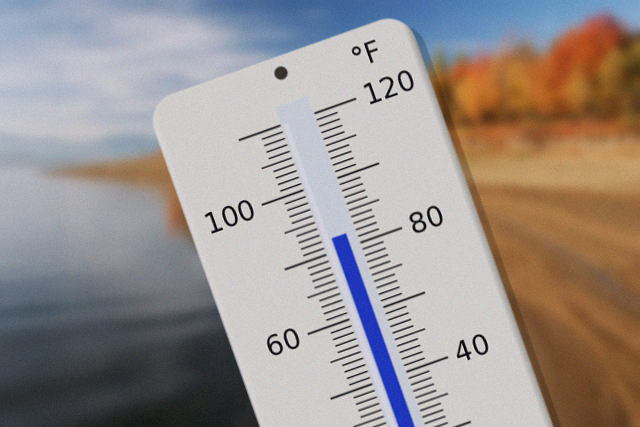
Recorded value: 84; °F
